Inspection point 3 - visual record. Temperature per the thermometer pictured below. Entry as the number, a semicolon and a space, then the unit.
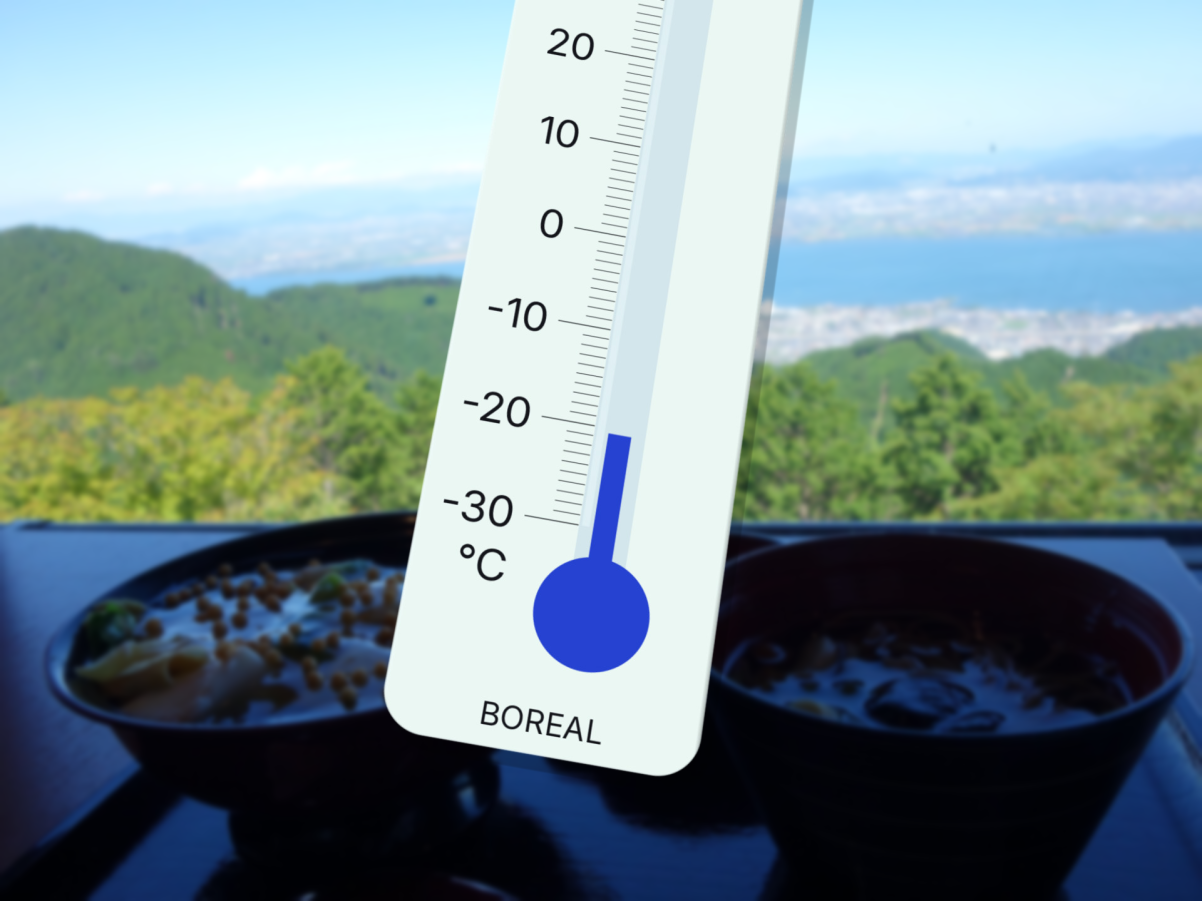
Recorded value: -20.5; °C
